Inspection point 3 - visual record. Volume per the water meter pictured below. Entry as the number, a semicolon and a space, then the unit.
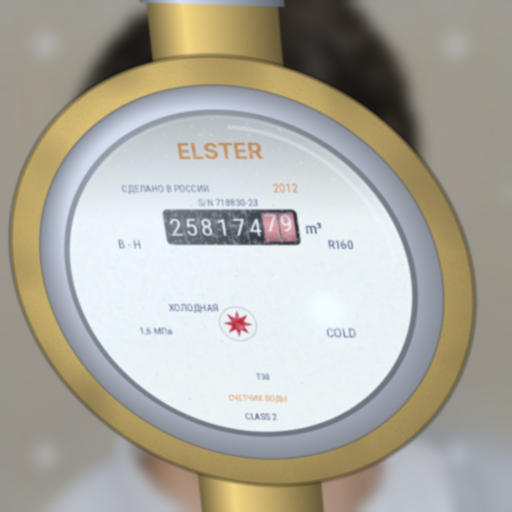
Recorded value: 258174.79; m³
